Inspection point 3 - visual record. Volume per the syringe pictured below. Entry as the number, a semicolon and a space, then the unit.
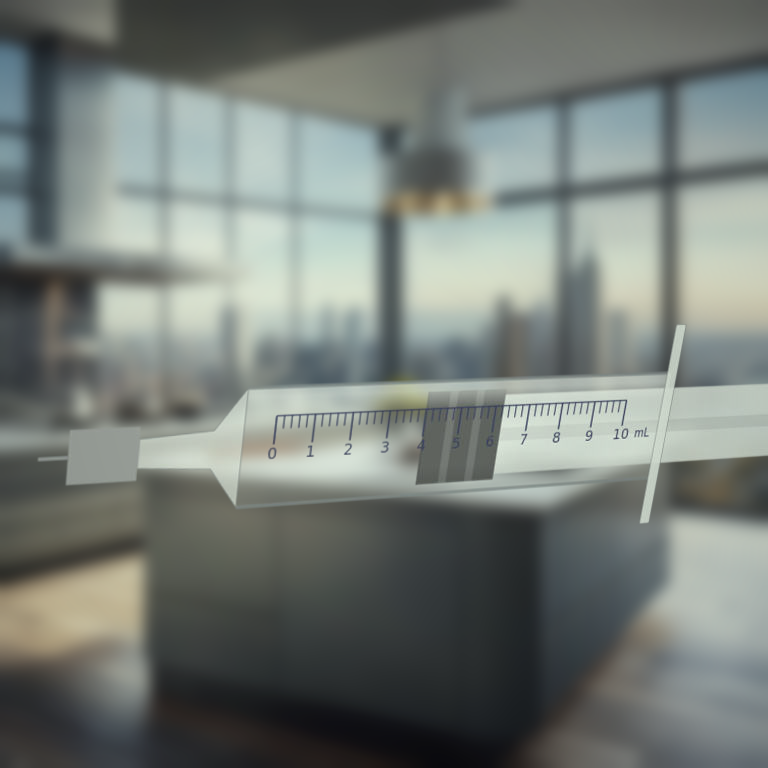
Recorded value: 4; mL
